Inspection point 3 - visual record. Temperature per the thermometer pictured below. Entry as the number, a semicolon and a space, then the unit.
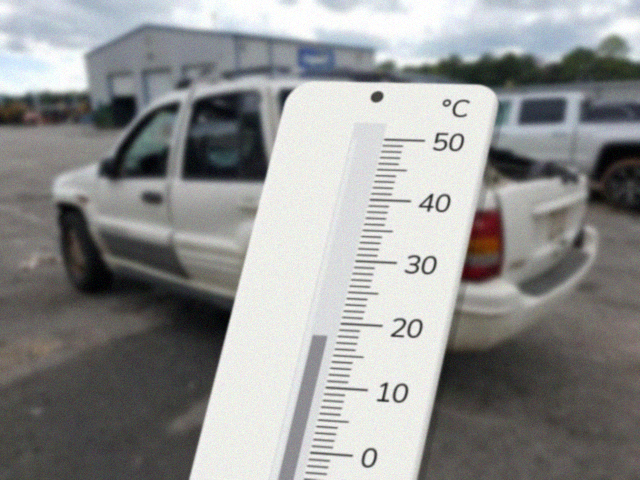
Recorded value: 18; °C
